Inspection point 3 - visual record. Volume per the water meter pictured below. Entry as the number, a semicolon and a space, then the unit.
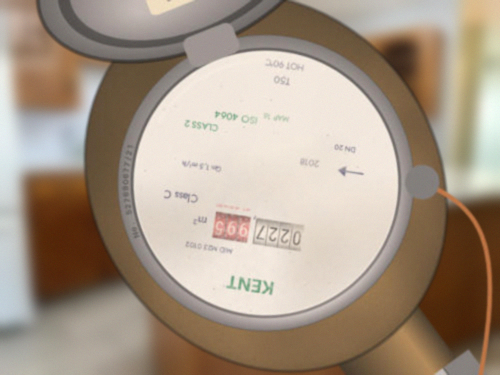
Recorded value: 227.995; m³
